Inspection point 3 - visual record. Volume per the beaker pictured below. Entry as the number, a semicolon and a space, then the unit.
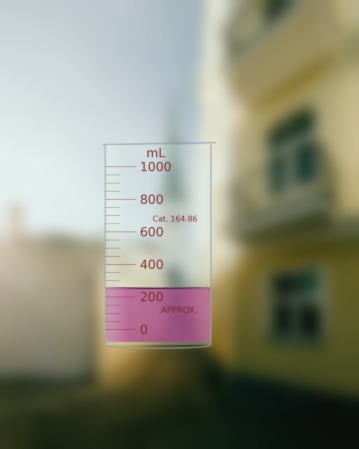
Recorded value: 250; mL
